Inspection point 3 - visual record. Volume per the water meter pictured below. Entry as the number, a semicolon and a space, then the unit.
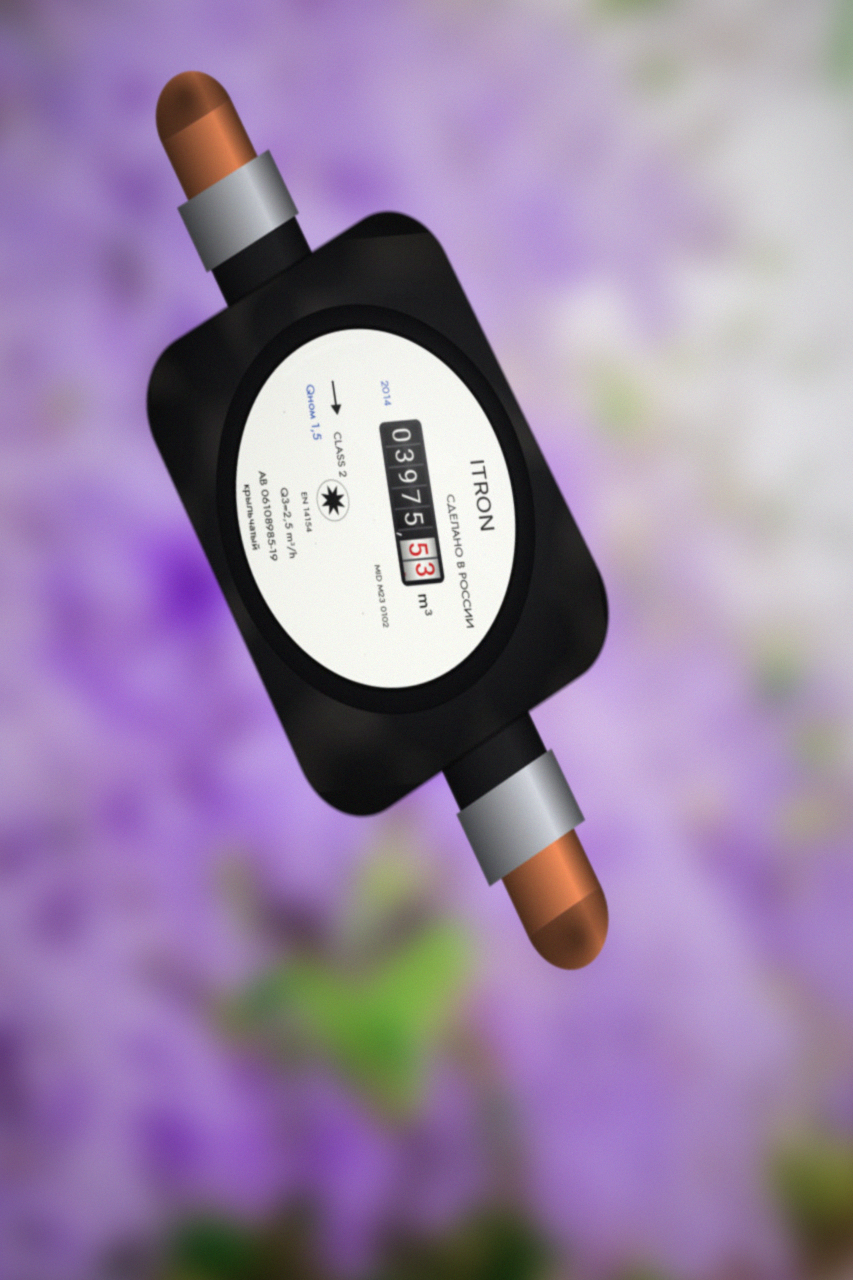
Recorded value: 3975.53; m³
